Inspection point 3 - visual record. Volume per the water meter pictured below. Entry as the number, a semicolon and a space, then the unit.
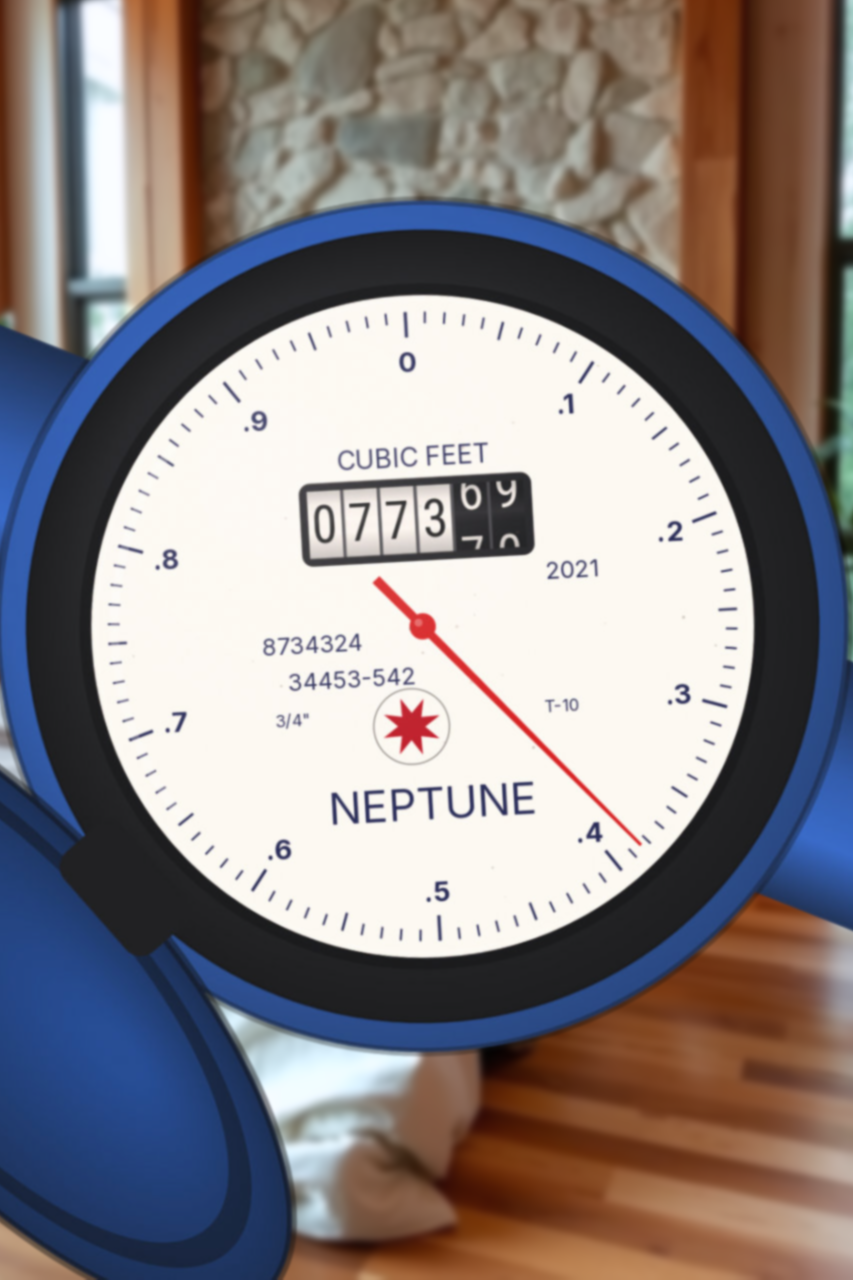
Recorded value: 77369.38; ft³
